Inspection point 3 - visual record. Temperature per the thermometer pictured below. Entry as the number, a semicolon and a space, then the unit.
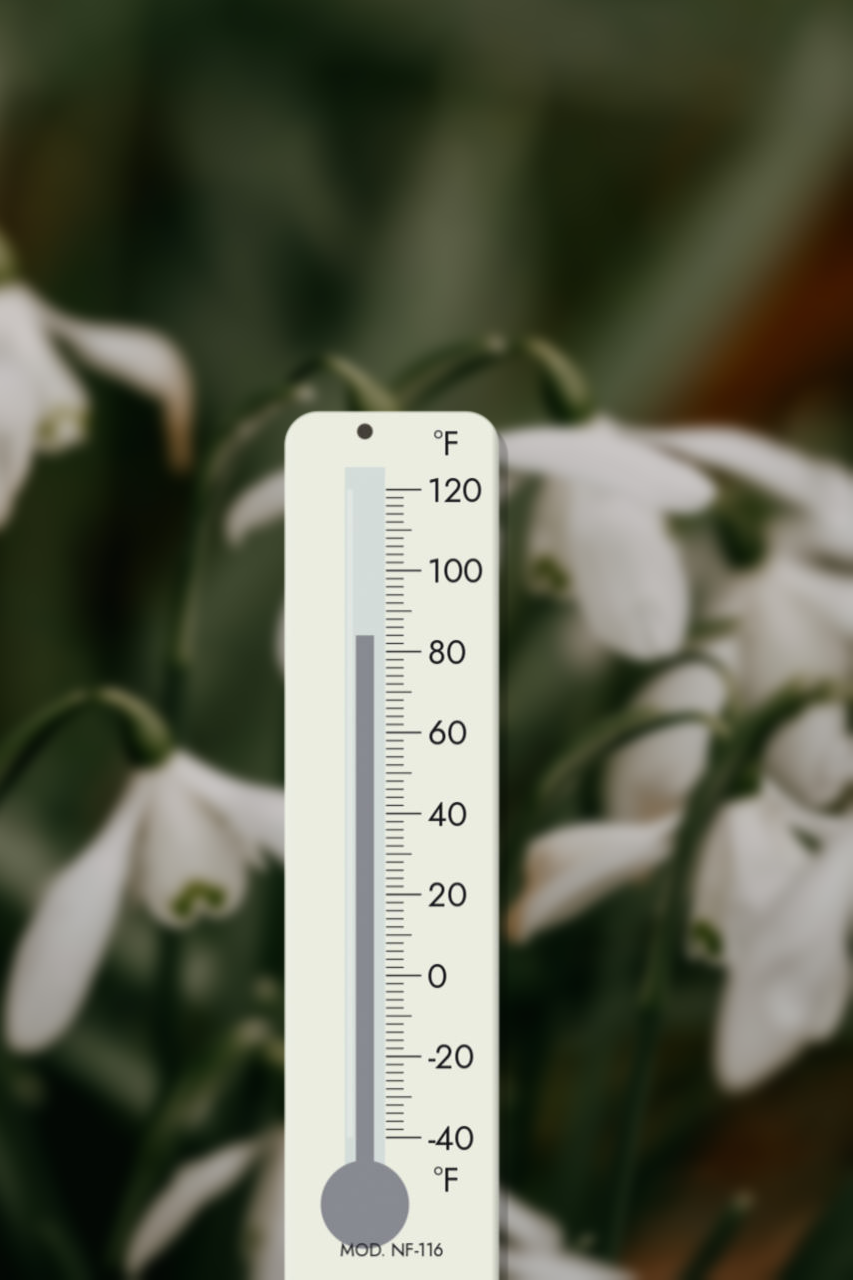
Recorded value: 84; °F
